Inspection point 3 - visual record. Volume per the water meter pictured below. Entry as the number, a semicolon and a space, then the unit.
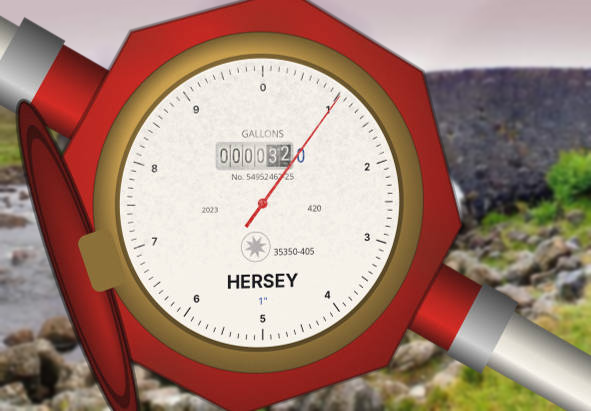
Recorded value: 321.0; gal
